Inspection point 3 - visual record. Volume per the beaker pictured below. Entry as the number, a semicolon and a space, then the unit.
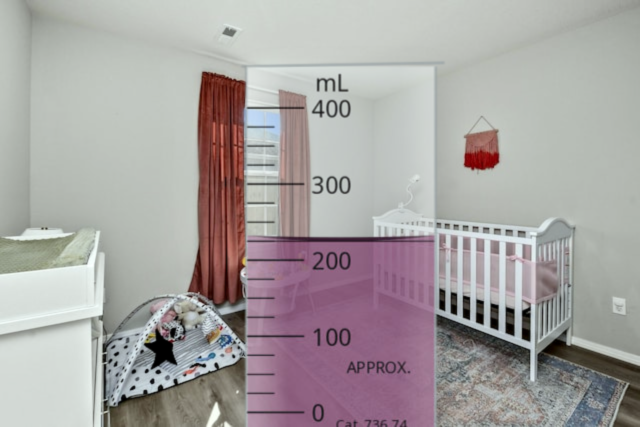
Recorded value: 225; mL
